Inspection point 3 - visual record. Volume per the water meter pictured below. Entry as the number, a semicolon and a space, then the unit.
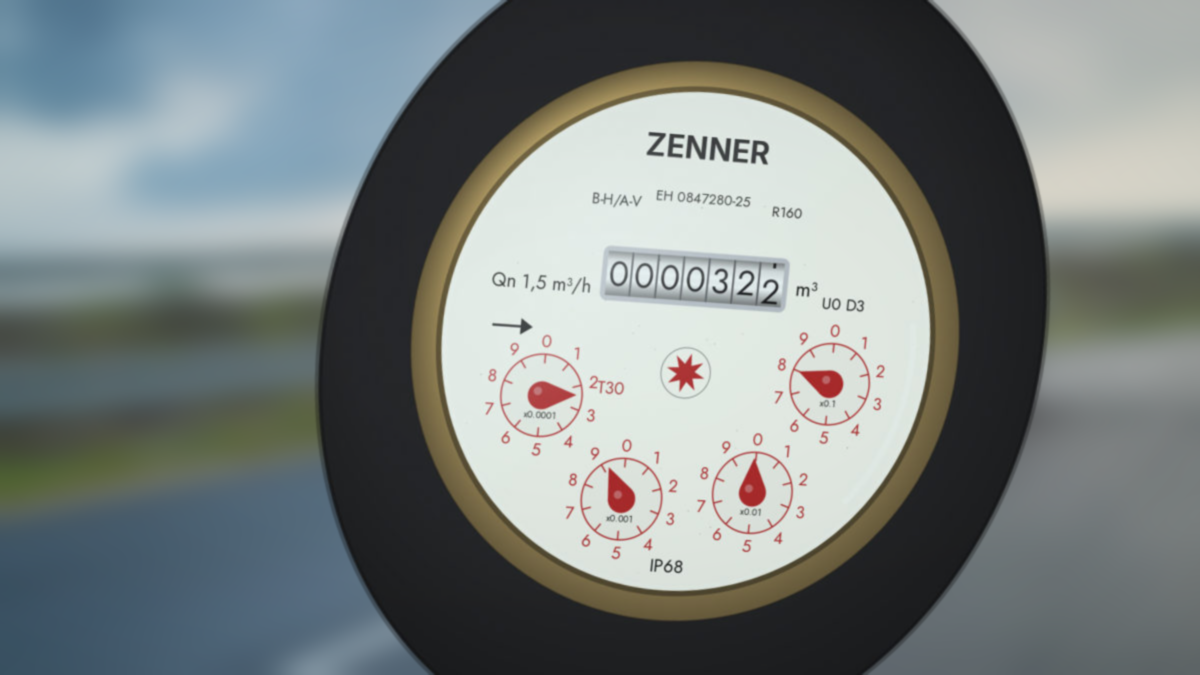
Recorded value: 321.7992; m³
